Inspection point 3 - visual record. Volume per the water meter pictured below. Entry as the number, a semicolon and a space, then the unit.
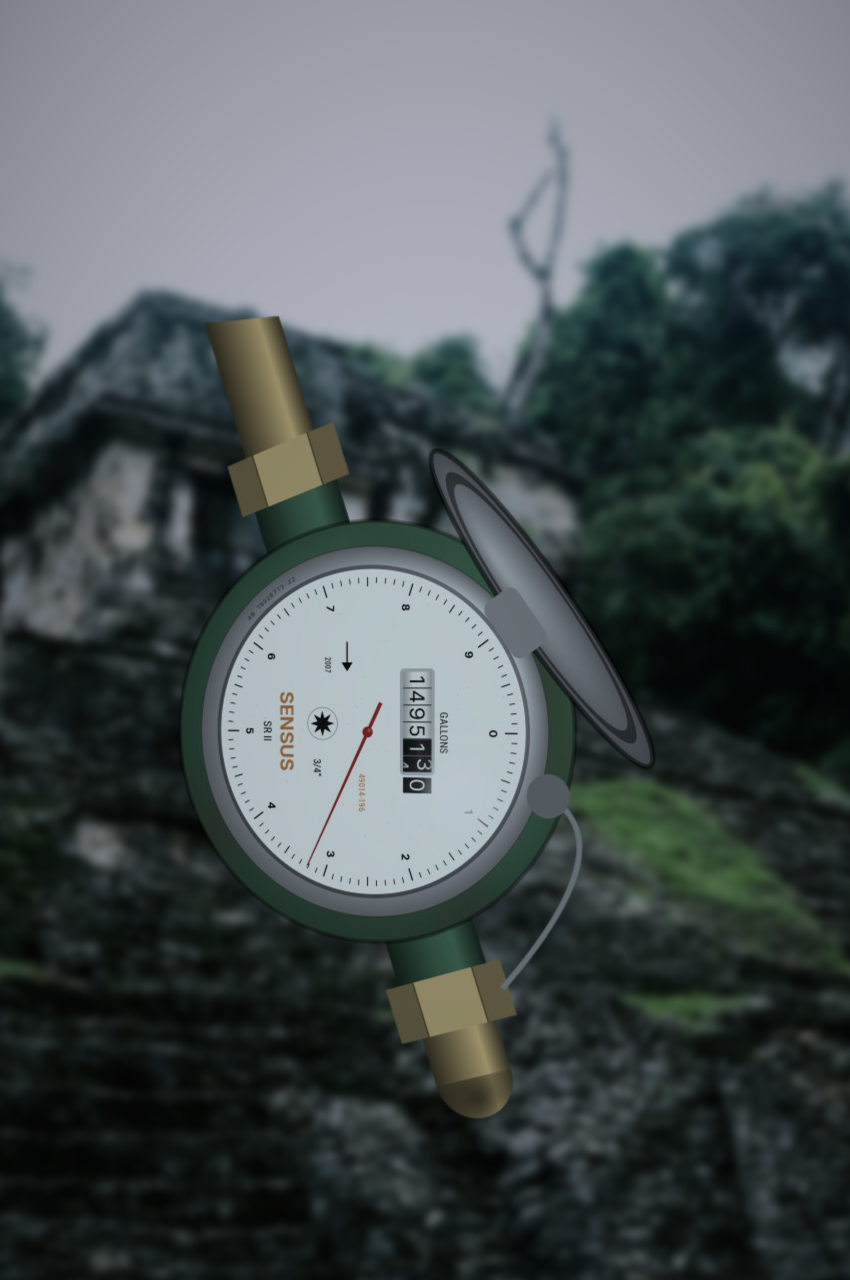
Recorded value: 1495133.2; gal
